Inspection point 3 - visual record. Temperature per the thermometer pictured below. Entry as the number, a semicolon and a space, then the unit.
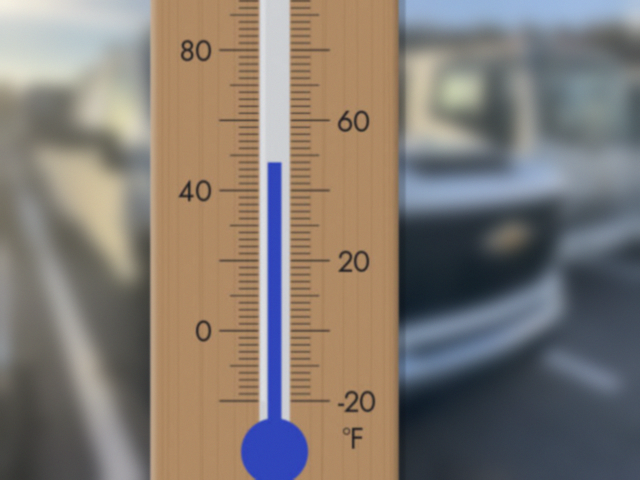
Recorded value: 48; °F
